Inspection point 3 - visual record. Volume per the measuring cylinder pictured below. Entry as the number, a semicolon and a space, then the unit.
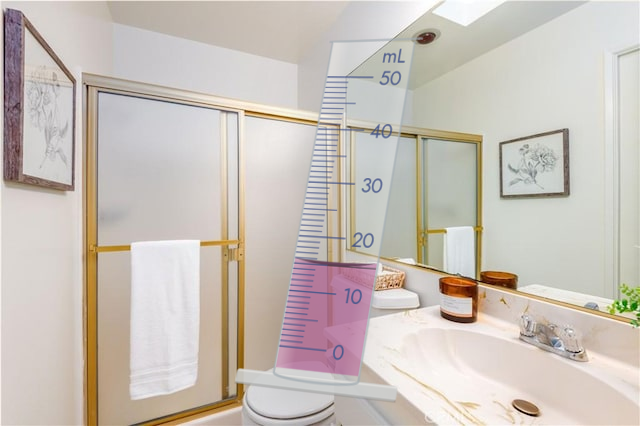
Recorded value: 15; mL
